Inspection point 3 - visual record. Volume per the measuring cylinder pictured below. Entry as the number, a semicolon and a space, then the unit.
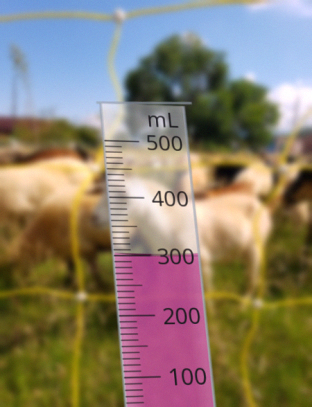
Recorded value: 300; mL
